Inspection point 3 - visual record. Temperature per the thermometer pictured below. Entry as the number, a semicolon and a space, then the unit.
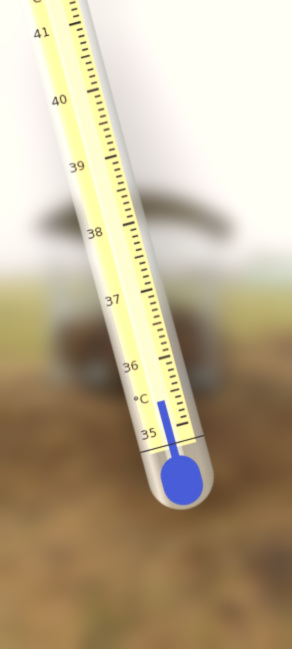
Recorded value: 35.4; °C
